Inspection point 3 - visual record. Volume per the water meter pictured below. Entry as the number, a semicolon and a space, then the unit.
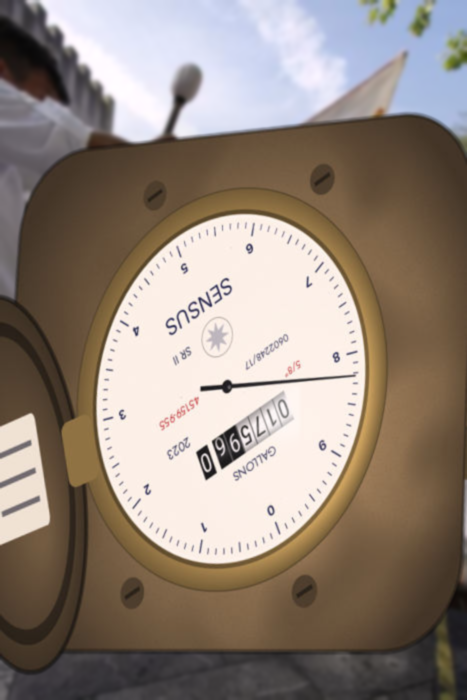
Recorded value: 175958.2; gal
